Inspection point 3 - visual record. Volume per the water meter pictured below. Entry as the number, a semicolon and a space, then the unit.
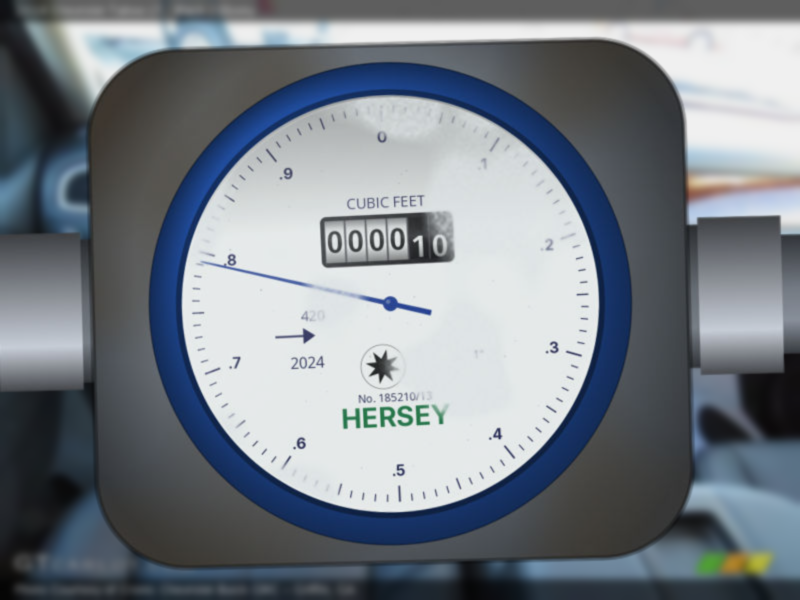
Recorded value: 9.79; ft³
